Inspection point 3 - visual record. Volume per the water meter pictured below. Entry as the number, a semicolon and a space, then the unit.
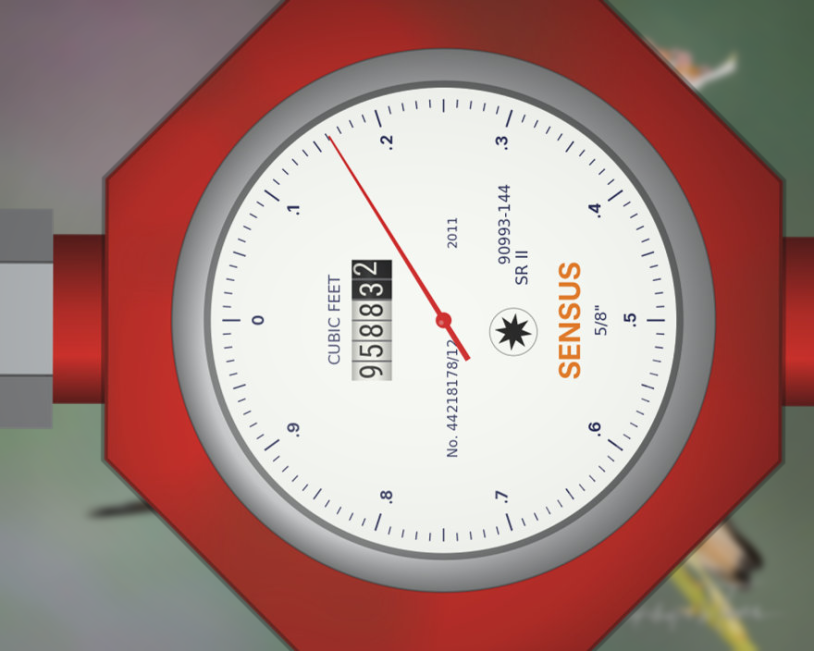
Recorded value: 958832.16; ft³
